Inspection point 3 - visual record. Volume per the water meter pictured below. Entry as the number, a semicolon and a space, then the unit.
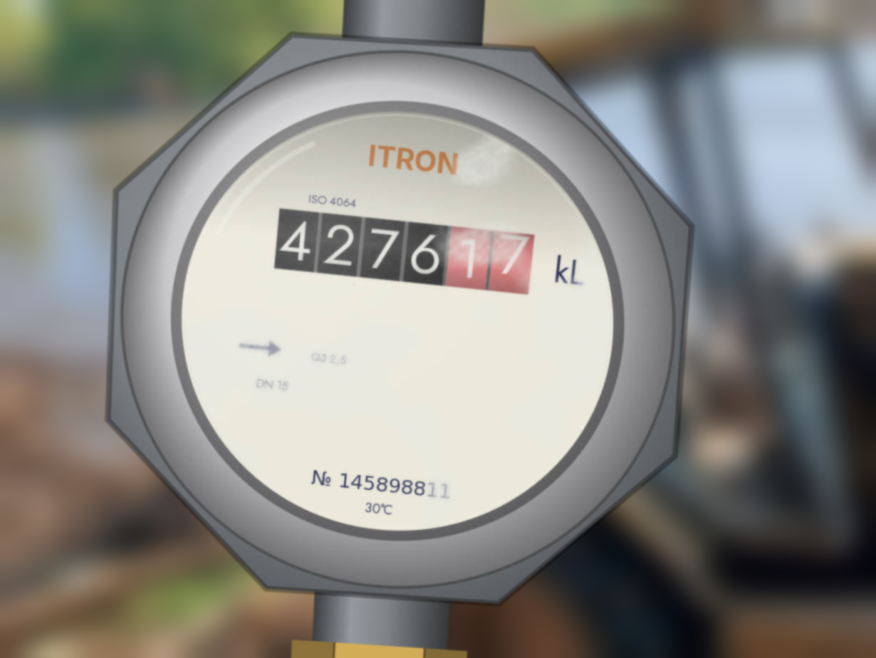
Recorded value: 4276.17; kL
